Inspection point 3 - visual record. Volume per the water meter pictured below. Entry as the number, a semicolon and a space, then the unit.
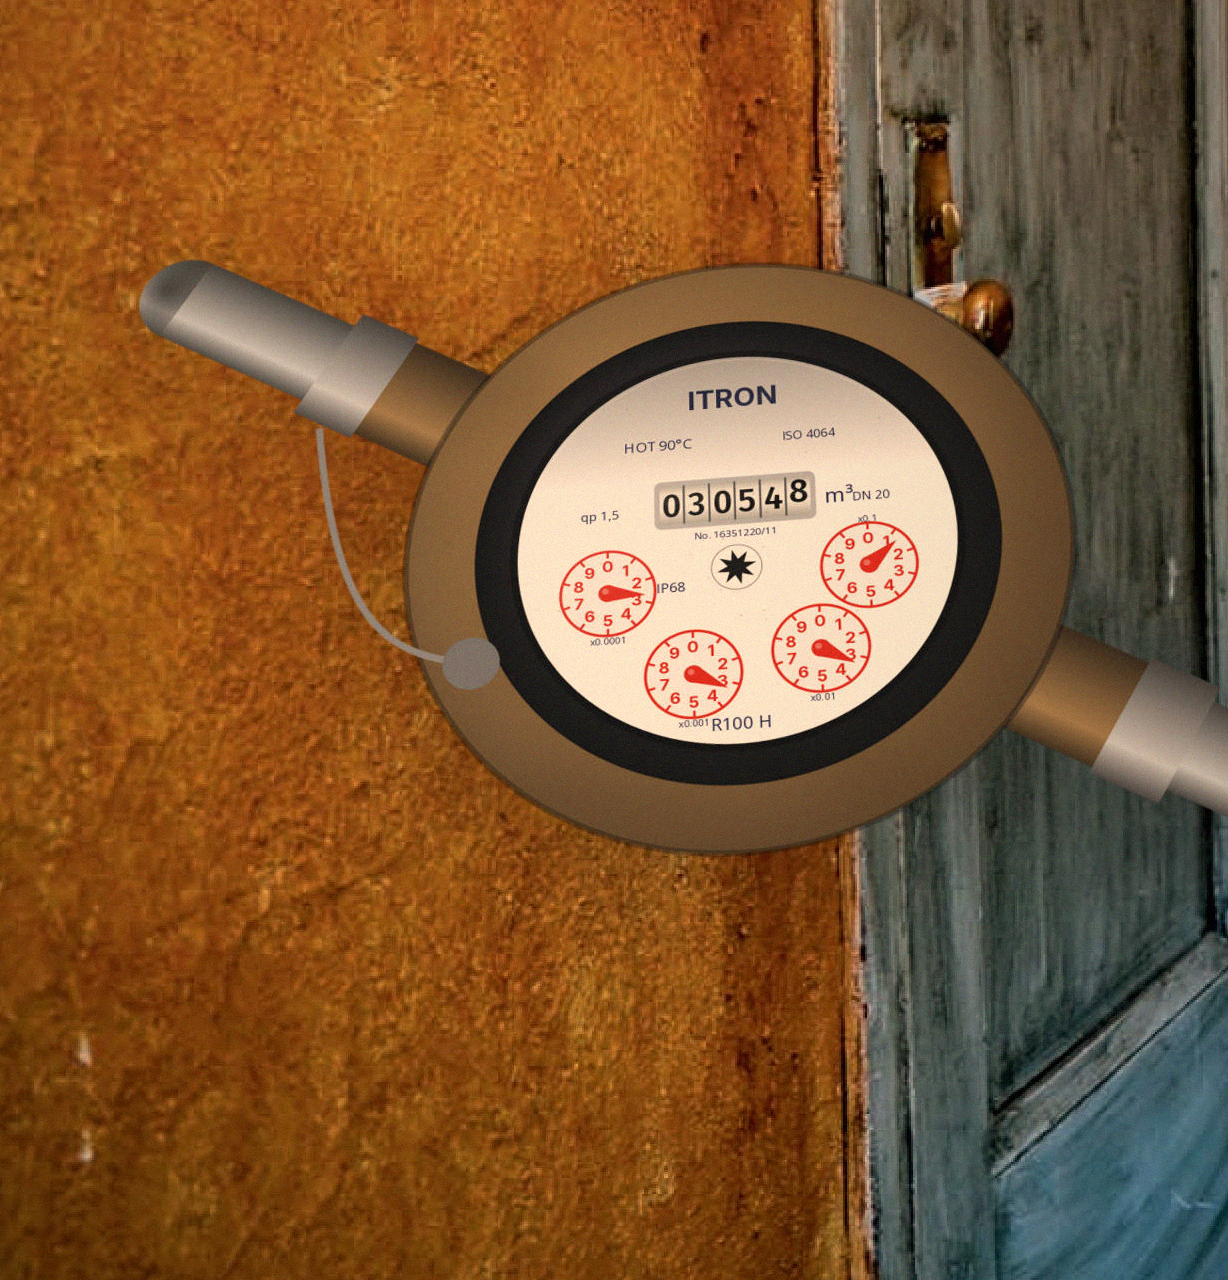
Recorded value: 30548.1332; m³
